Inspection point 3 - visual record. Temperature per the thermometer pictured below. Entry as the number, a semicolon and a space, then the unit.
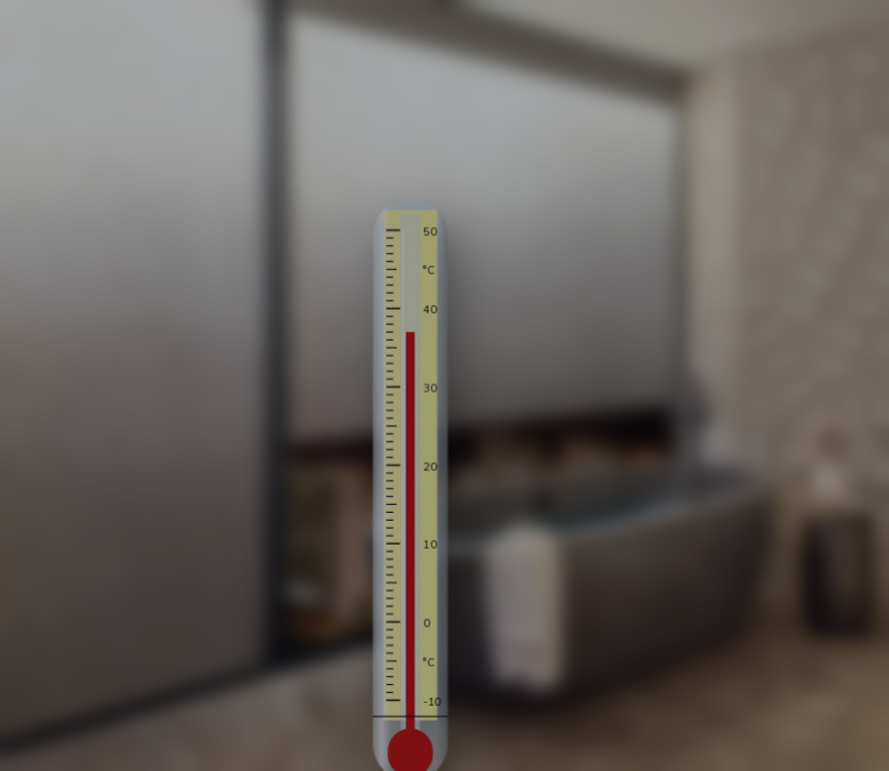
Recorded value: 37; °C
